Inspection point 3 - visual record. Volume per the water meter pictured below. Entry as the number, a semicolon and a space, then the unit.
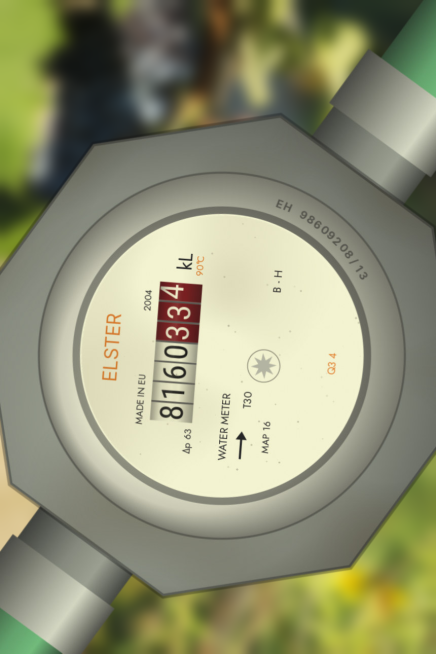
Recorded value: 8160.334; kL
